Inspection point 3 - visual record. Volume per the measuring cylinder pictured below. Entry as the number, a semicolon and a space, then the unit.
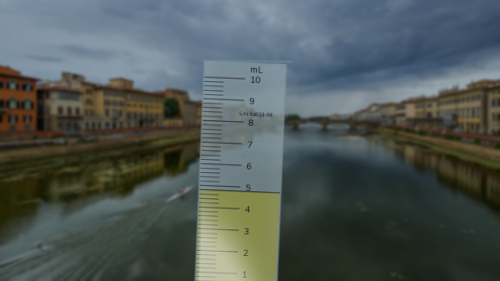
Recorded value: 4.8; mL
